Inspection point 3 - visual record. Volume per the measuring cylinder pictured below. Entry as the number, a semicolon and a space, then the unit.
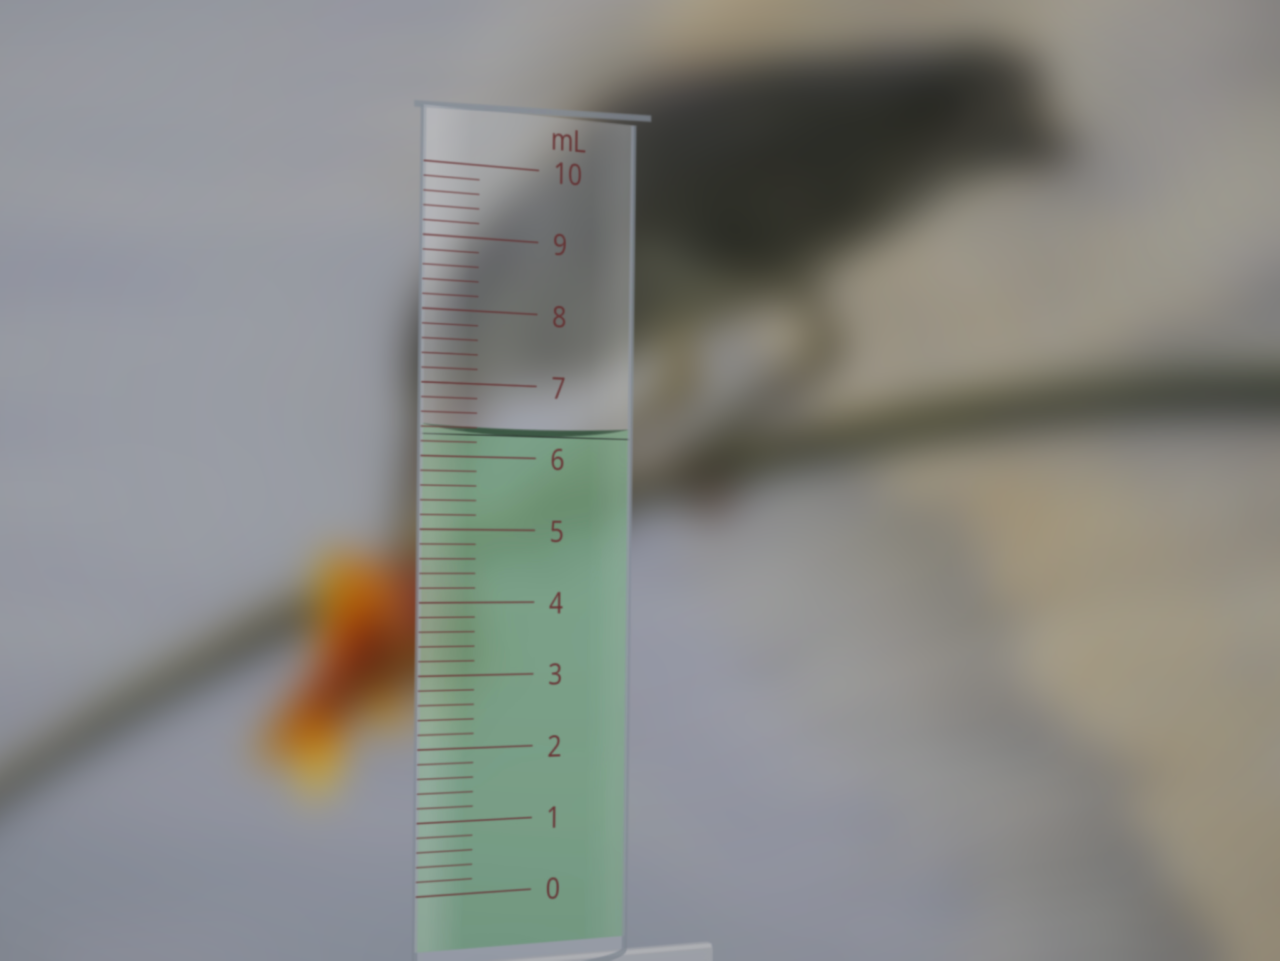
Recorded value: 6.3; mL
